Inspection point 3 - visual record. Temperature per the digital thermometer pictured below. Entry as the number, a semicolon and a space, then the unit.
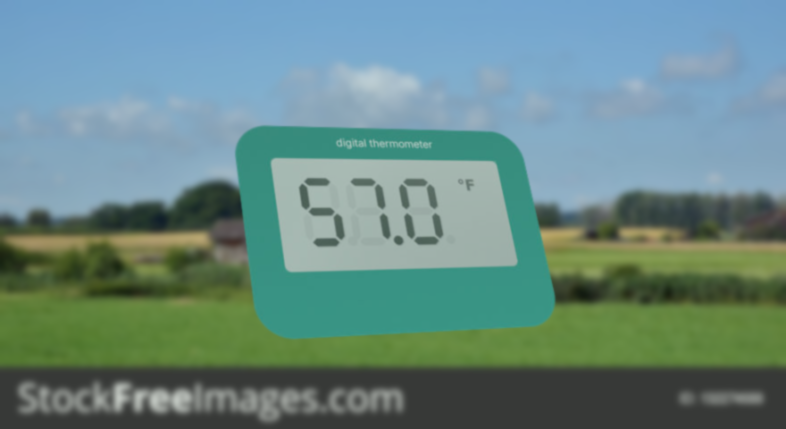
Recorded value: 57.0; °F
